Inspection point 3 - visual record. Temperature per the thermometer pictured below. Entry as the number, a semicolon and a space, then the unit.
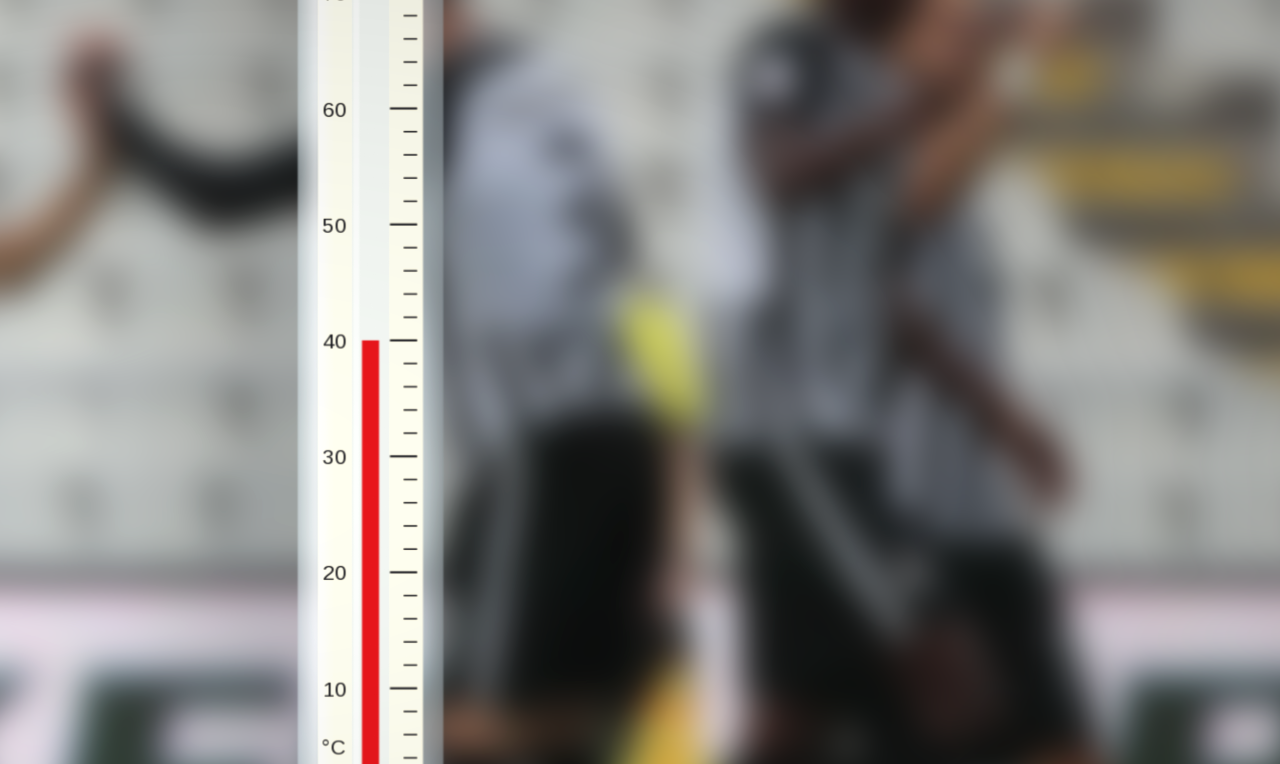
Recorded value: 40; °C
